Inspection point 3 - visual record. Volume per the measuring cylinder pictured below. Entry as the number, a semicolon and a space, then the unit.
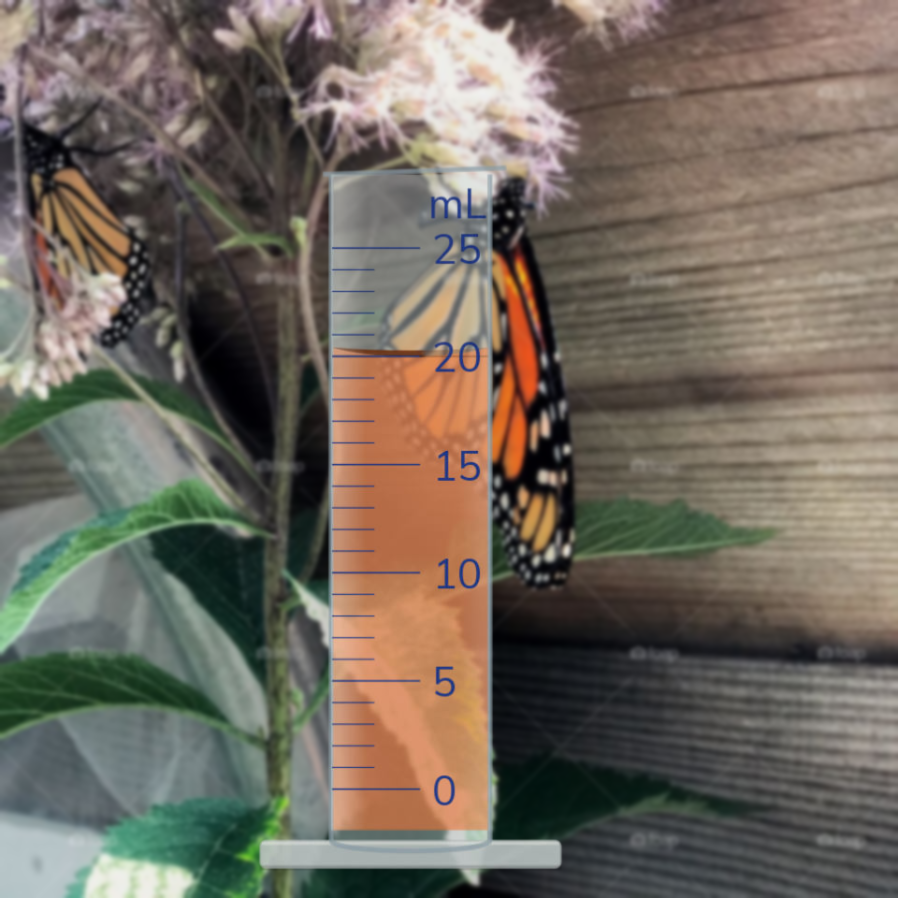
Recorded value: 20; mL
